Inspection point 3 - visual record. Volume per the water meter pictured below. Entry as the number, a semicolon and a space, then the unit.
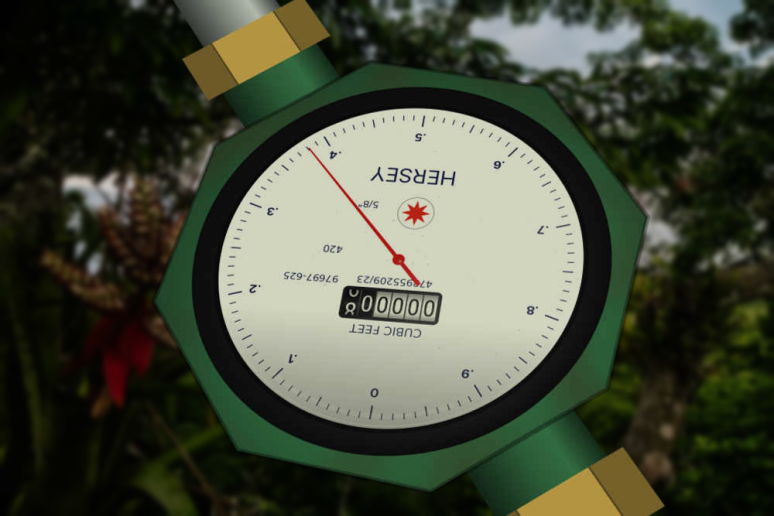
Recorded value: 8.38; ft³
